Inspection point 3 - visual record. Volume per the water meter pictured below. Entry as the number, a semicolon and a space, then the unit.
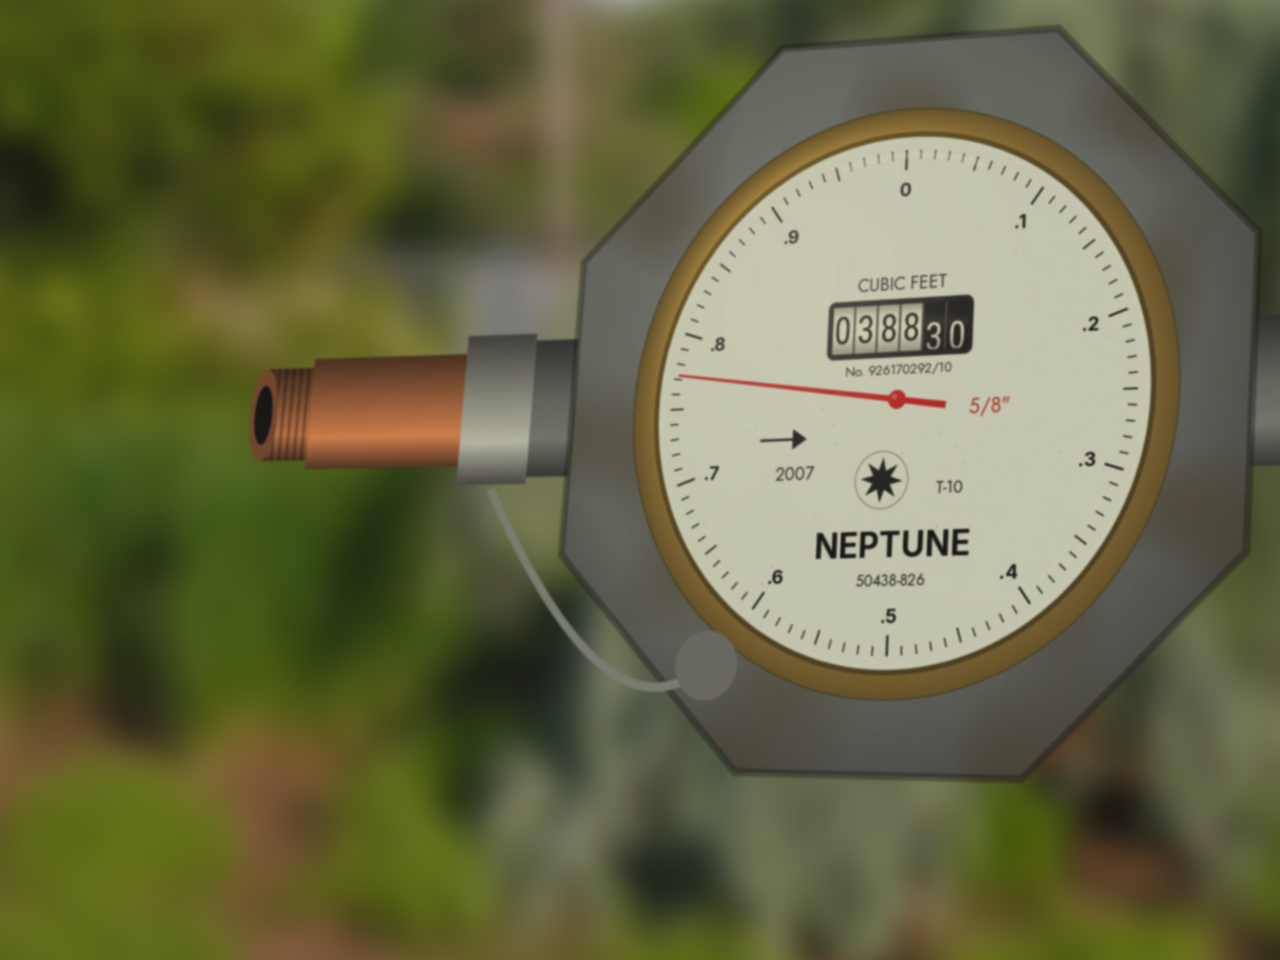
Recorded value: 38829.77; ft³
